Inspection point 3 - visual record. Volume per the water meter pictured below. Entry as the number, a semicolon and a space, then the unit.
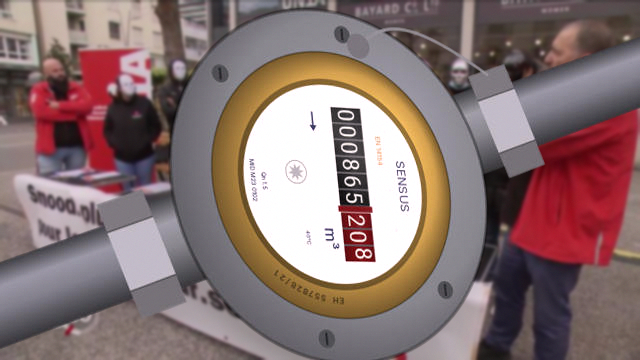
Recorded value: 865.208; m³
